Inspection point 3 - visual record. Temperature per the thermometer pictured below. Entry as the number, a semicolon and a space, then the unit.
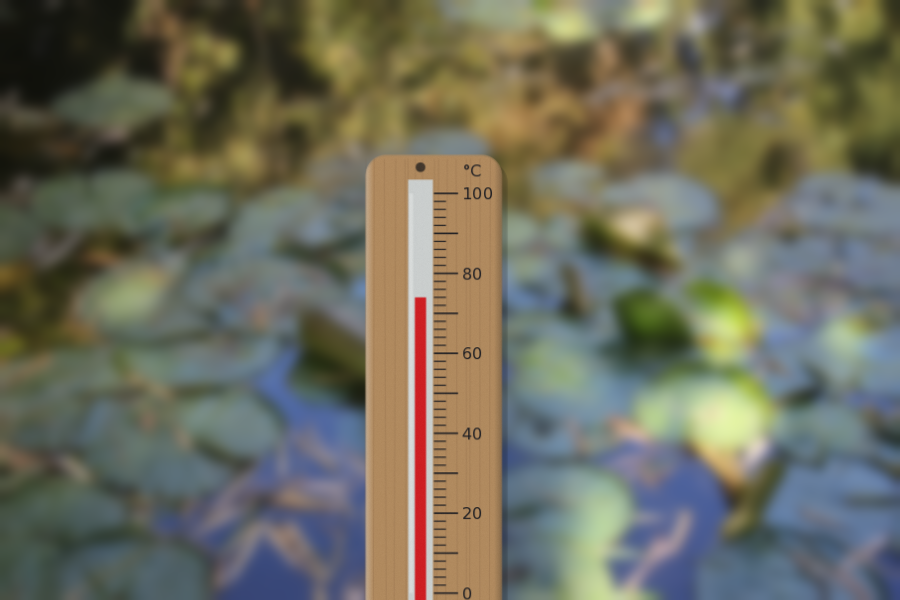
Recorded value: 74; °C
